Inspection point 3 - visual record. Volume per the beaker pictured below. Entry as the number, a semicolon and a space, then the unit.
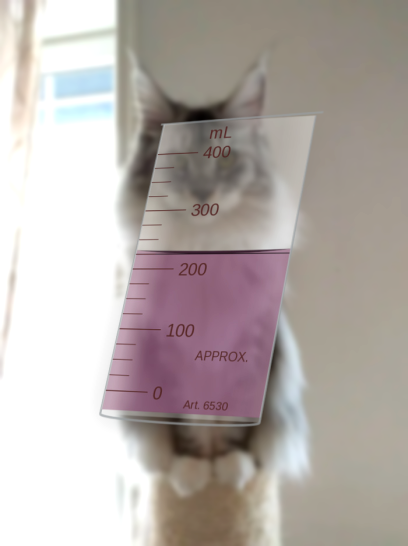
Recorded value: 225; mL
